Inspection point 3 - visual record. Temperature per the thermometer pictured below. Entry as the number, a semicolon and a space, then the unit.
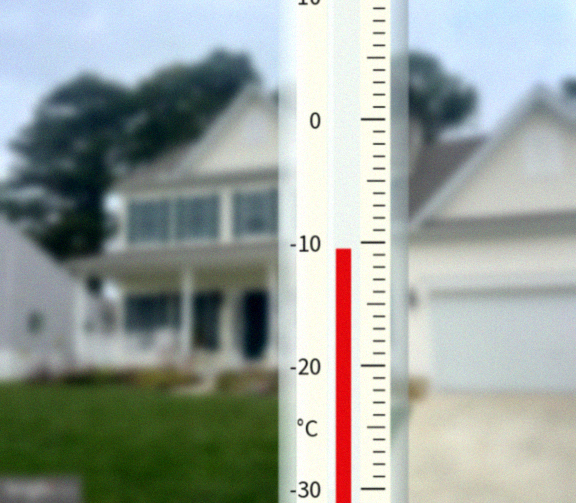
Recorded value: -10.5; °C
